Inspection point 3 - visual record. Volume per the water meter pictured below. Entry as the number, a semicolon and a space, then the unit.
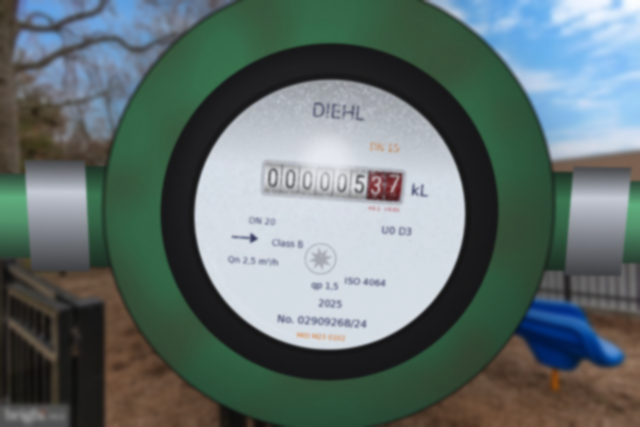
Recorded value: 5.37; kL
